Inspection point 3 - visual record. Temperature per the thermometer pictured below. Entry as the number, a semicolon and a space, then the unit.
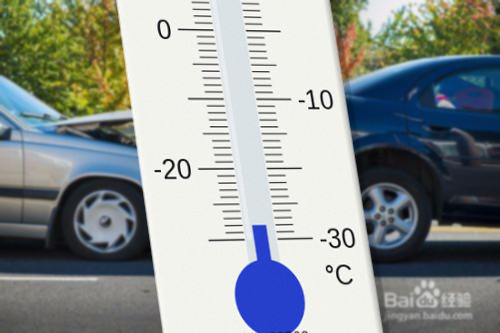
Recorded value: -28; °C
